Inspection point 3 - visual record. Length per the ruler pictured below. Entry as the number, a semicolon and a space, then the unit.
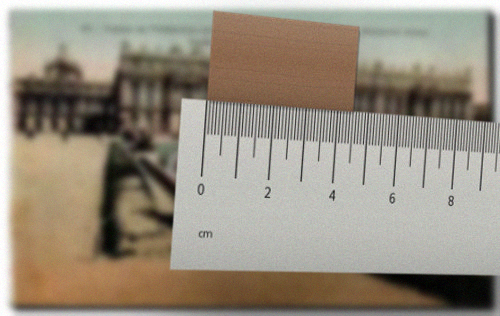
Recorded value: 4.5; cm
